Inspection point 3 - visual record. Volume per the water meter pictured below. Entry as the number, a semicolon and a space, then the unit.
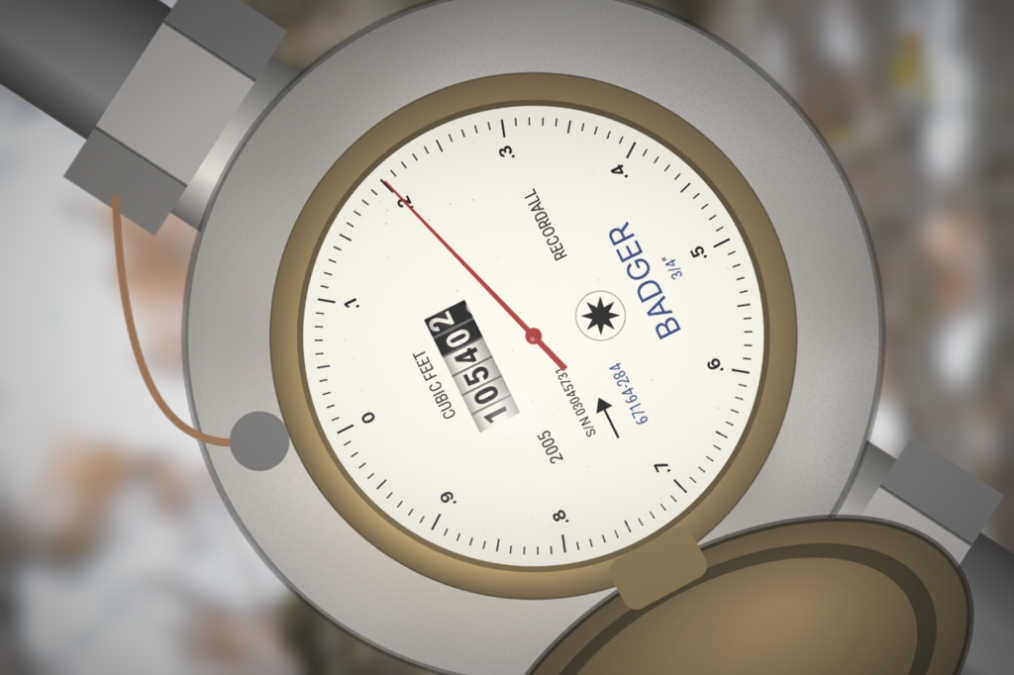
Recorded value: 105402.20; ft³
